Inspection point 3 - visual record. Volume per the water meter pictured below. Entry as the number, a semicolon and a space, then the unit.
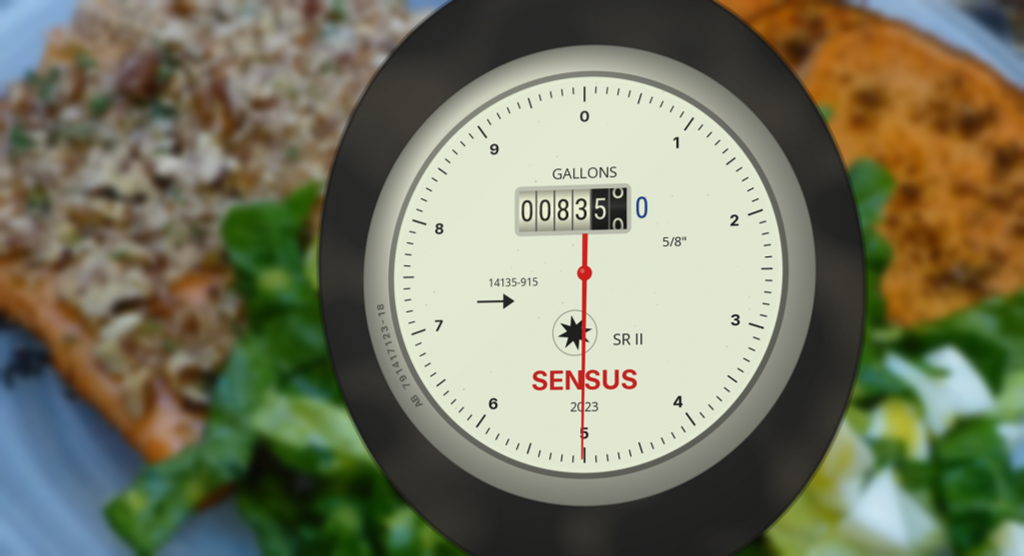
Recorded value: 83585.0; gal
